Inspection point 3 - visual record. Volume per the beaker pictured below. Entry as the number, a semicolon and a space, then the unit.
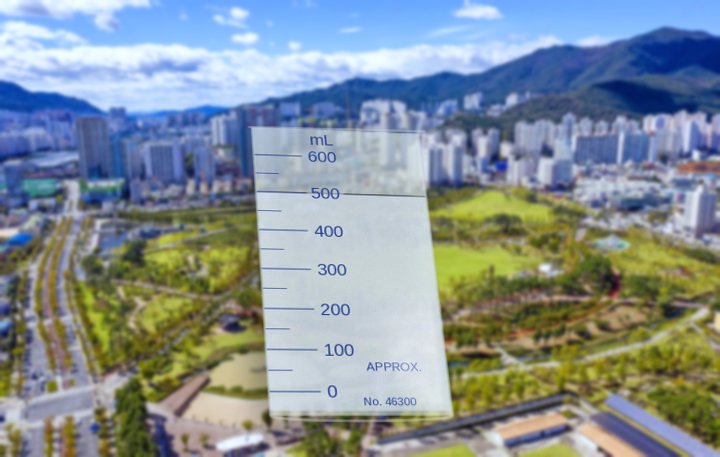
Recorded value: 500; mL
